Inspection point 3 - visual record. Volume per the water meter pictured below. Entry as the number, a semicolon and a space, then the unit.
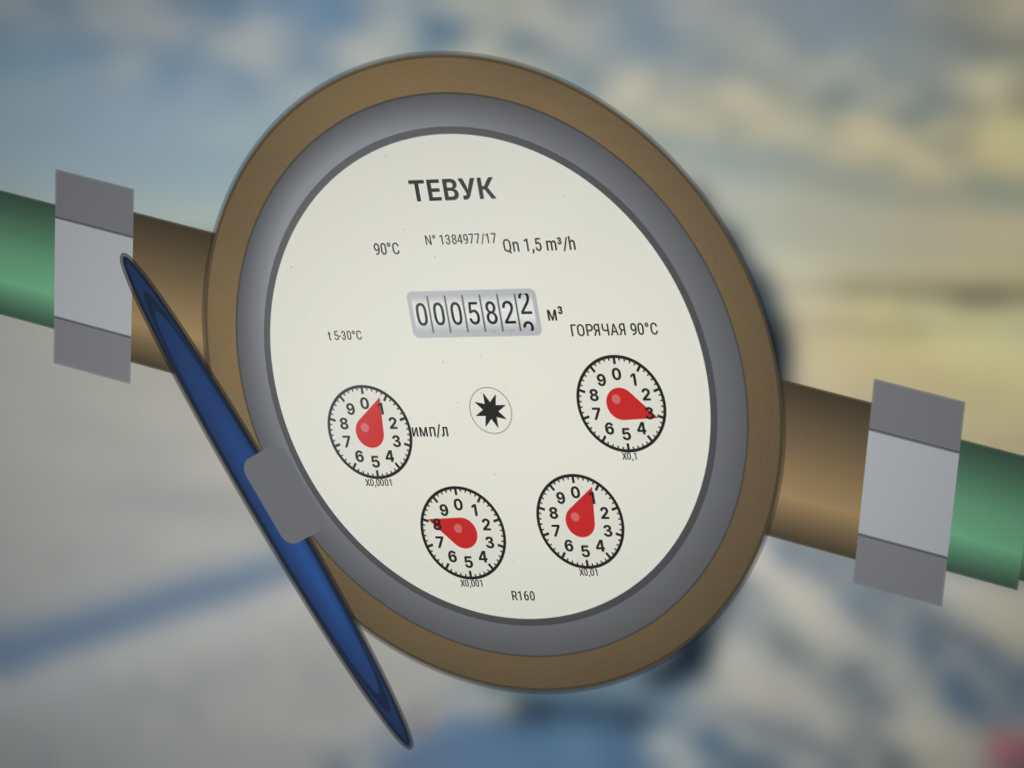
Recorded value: 5822.3080; m³
